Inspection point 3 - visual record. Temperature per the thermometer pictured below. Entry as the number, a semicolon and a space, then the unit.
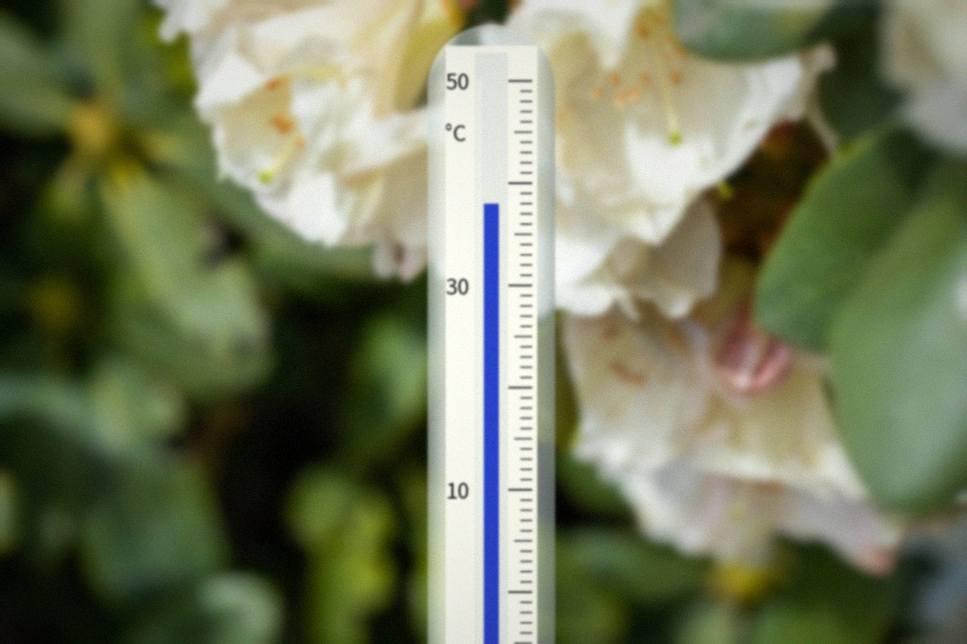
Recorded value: 38; °C
